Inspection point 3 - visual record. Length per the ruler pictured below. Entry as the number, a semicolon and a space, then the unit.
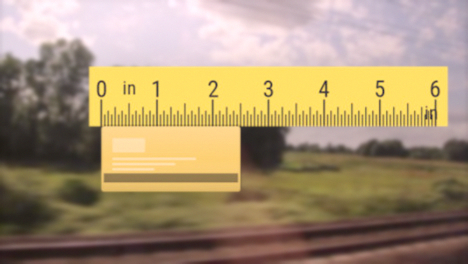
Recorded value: 2.5; in
